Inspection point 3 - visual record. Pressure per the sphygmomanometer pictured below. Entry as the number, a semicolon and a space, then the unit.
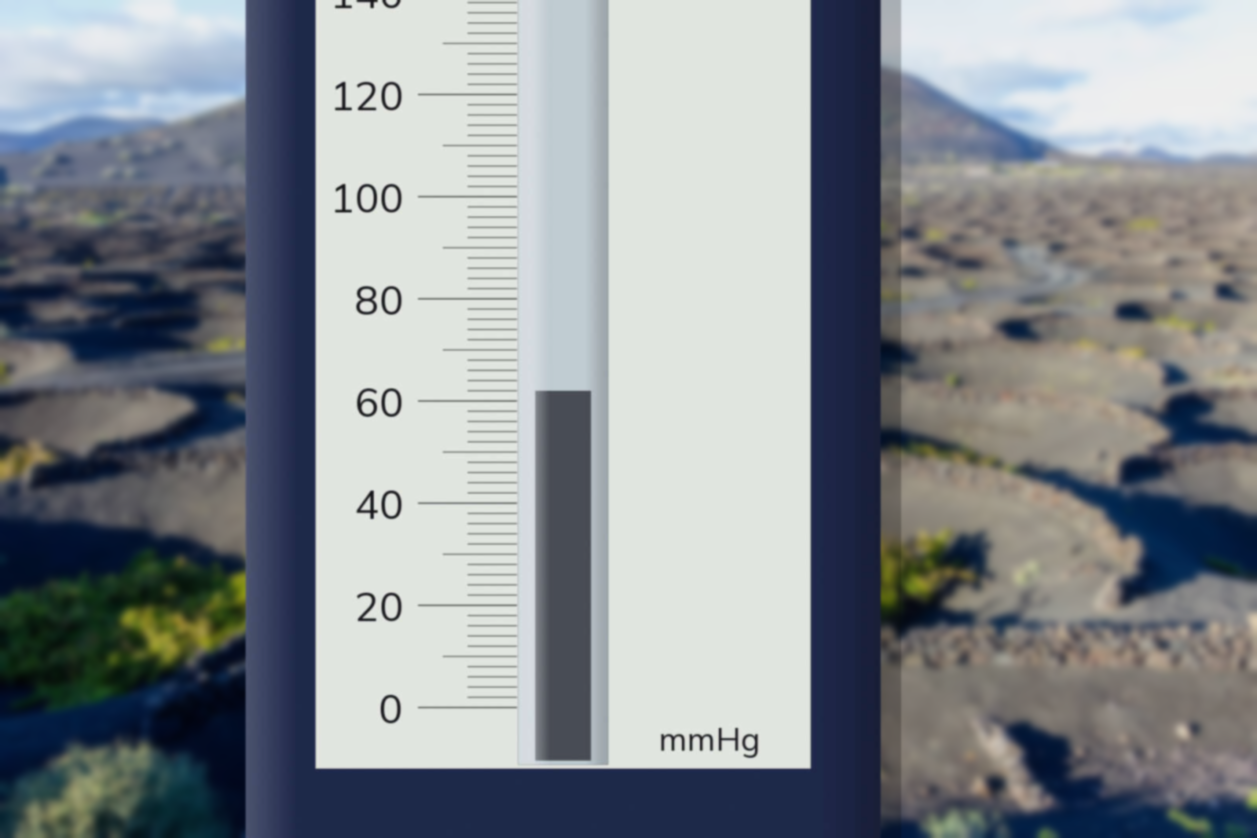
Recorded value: 62; mmHg
